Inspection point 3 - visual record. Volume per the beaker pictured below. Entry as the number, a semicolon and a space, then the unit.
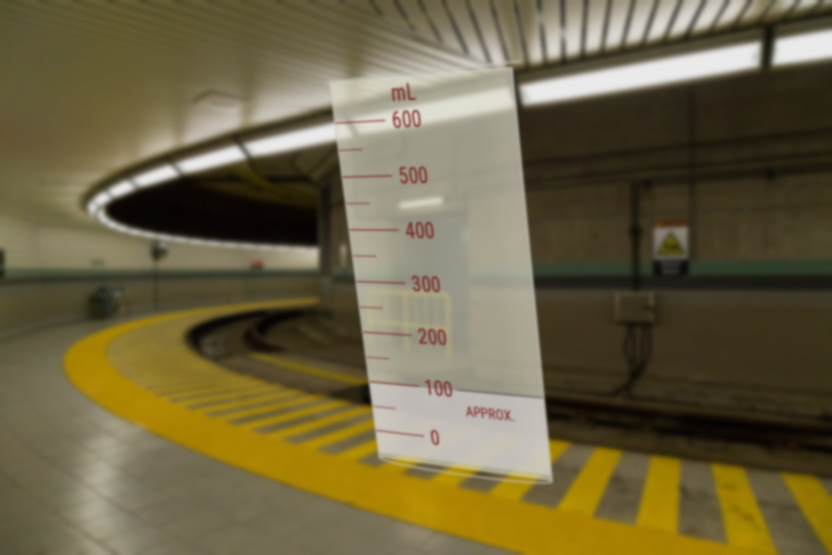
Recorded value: 100; mL
